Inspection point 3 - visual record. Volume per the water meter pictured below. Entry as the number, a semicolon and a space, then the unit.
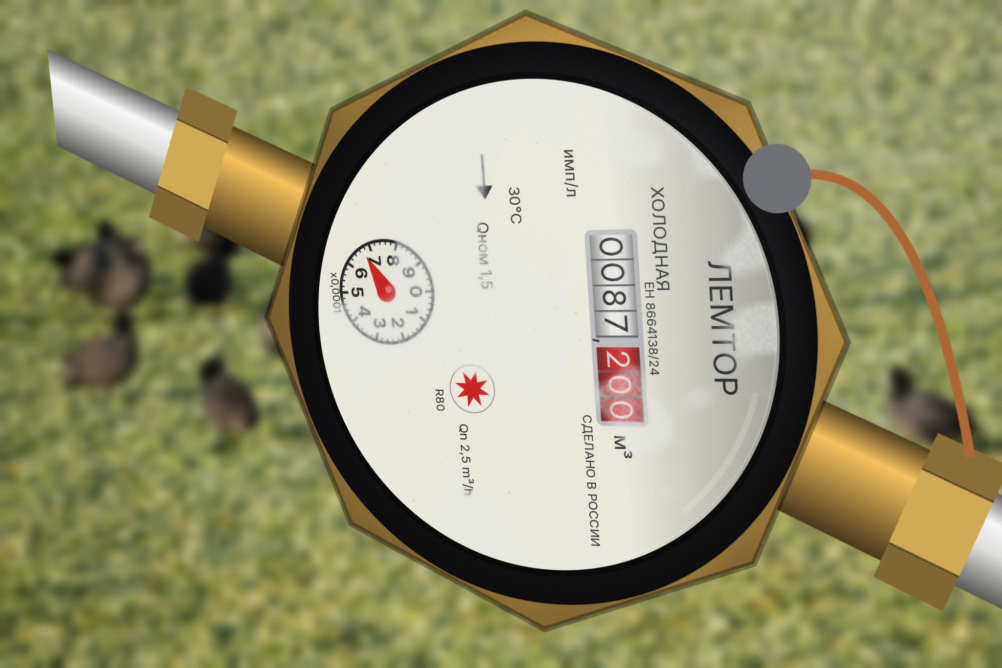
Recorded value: 87.2006; m³
